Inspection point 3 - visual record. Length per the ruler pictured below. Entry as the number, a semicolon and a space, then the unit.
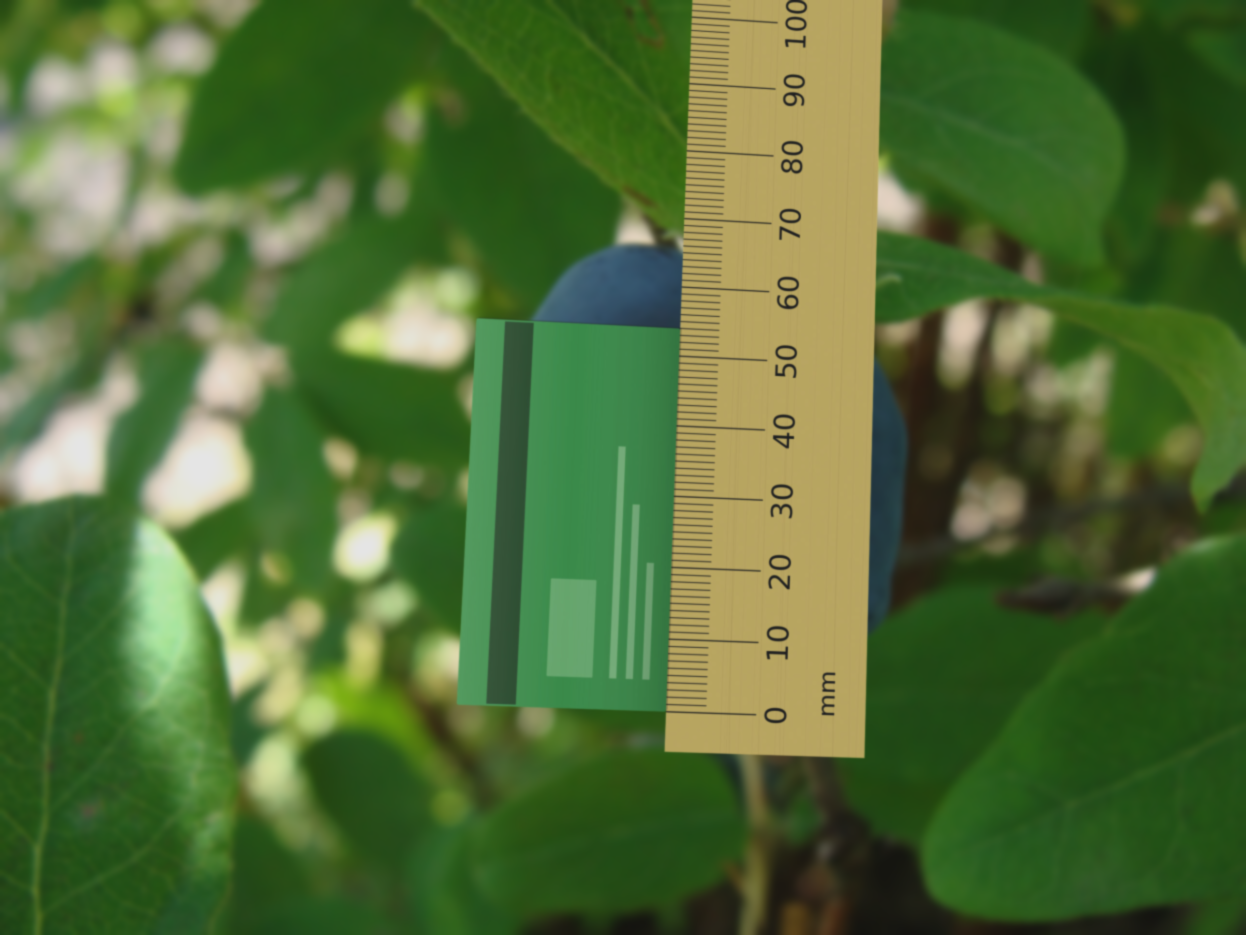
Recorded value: 54; mm
